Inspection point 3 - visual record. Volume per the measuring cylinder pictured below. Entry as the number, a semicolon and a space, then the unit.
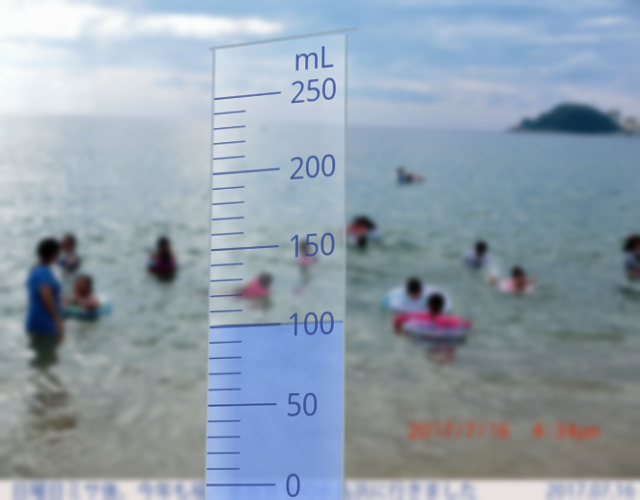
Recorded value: 100; mL
